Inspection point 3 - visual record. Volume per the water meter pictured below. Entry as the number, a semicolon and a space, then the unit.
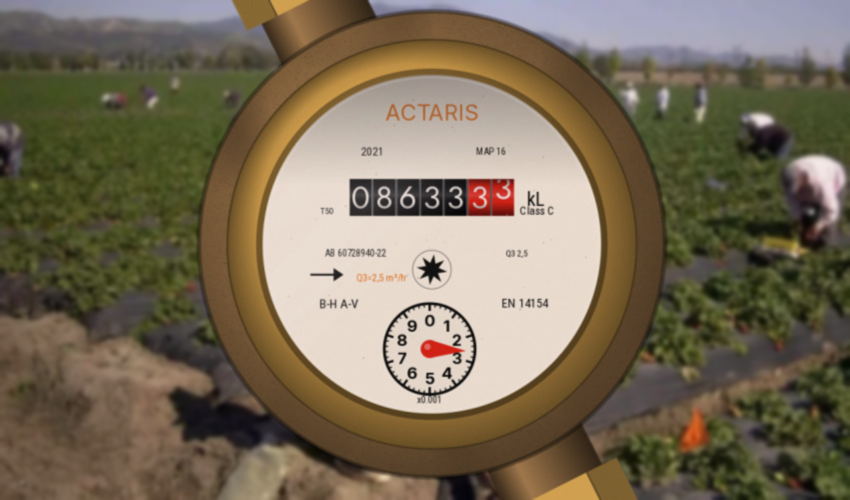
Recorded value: 8633.332; kL
